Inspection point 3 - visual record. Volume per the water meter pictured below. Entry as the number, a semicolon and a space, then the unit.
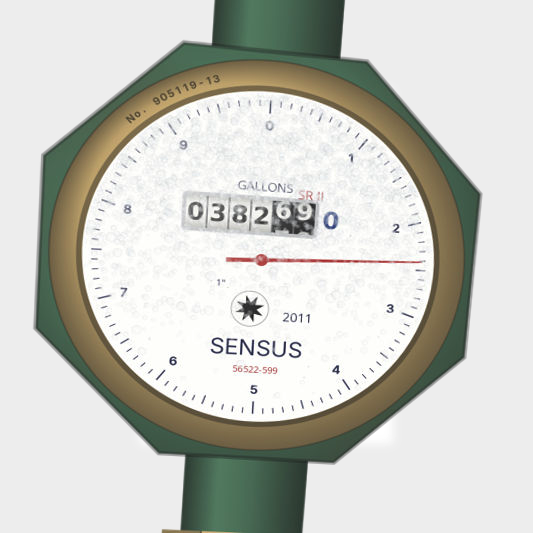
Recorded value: 382692.4; gal
